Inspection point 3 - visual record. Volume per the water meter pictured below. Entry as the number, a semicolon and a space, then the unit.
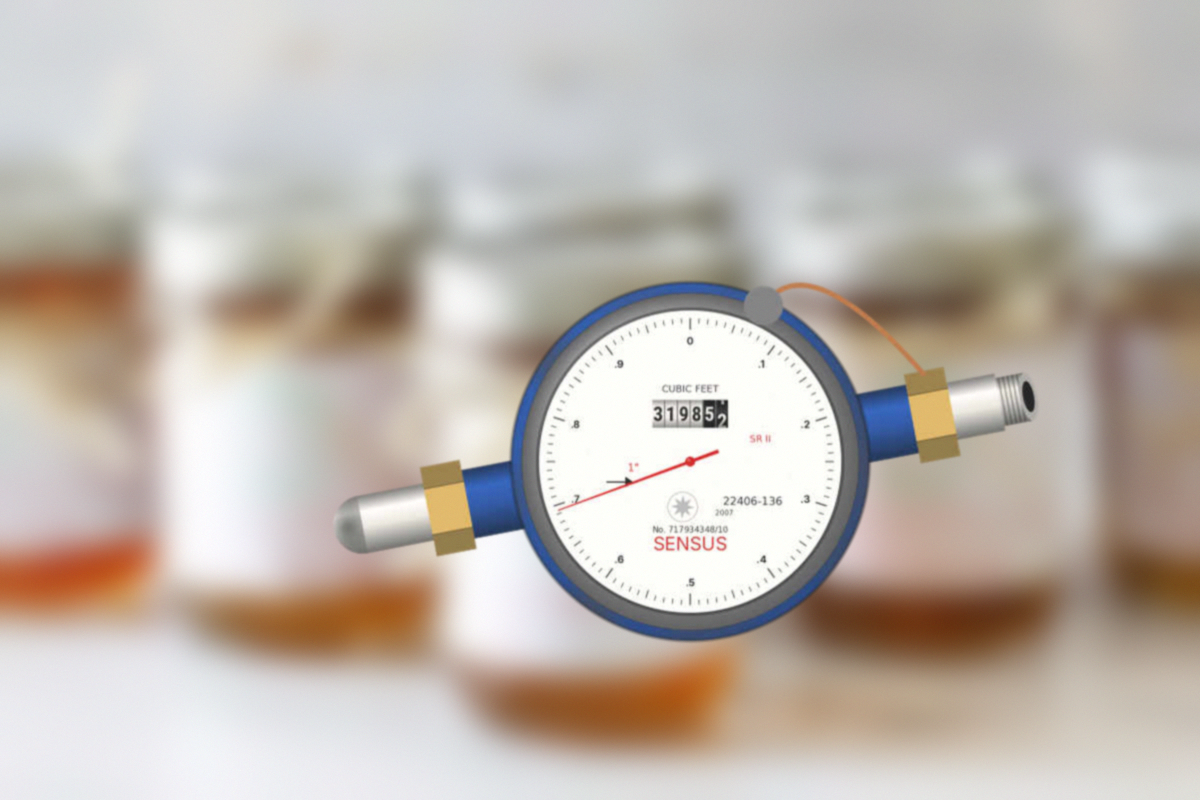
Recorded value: 319851.69; ft³
